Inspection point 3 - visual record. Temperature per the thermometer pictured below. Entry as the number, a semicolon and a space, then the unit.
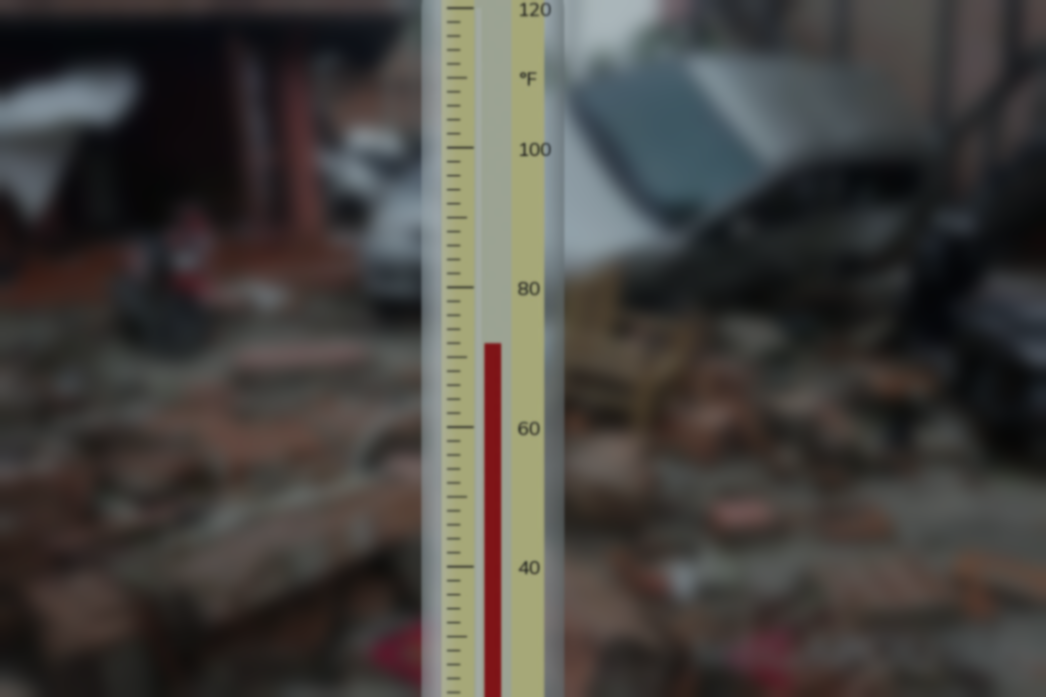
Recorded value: 72; °F
